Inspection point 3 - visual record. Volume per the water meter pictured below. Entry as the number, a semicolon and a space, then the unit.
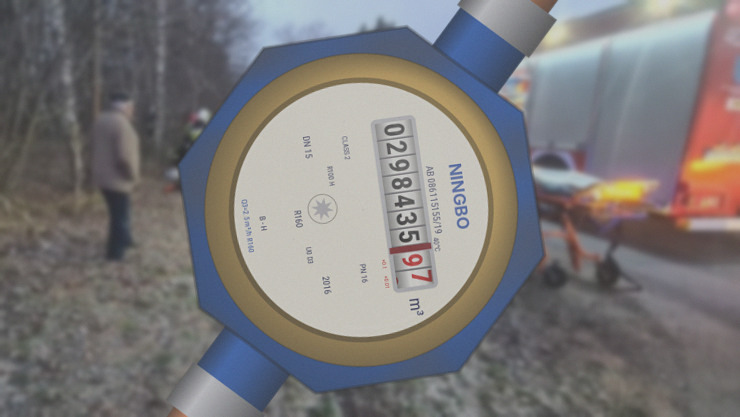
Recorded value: 298435.97; m³
